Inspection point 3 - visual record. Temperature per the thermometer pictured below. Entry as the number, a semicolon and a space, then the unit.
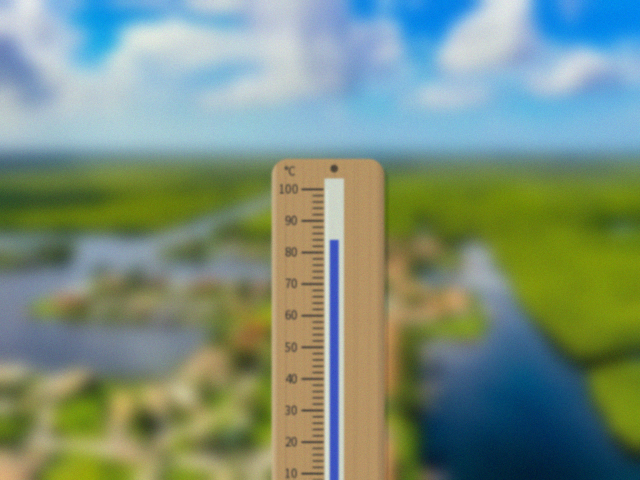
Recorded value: 84; °C
